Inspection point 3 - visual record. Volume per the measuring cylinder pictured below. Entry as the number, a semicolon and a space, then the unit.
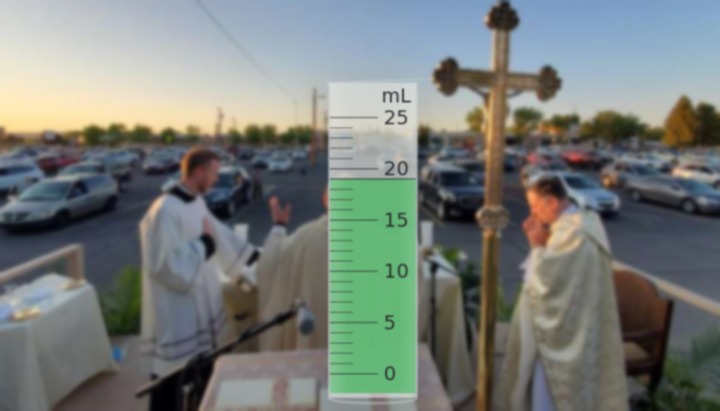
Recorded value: 19; mL
